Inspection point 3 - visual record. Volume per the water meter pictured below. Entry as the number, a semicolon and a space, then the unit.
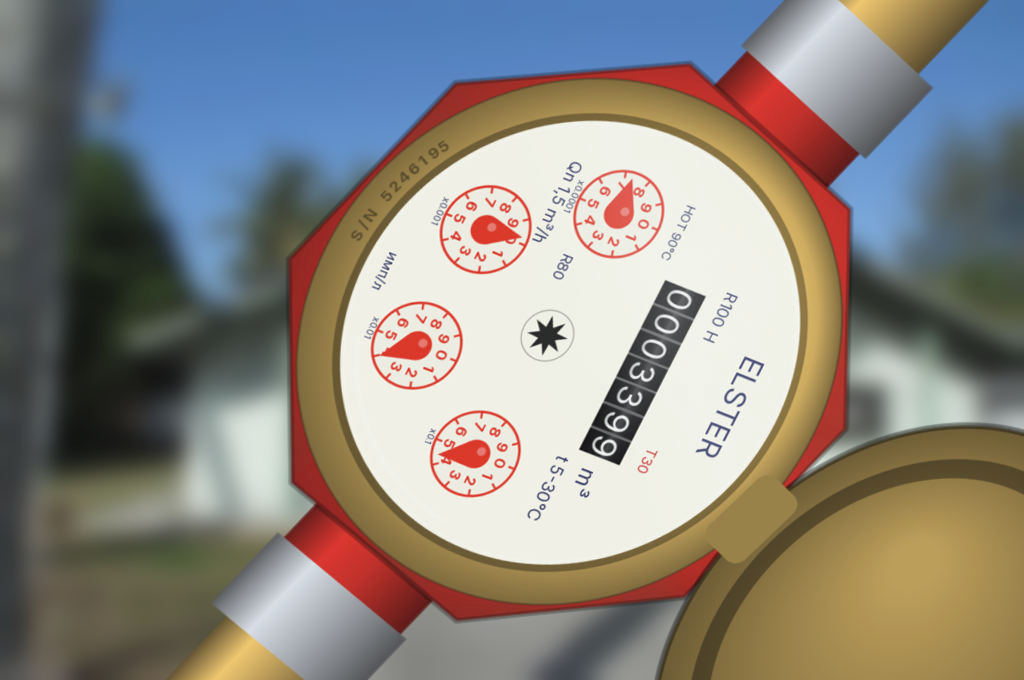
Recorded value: 3399.4397; m³
